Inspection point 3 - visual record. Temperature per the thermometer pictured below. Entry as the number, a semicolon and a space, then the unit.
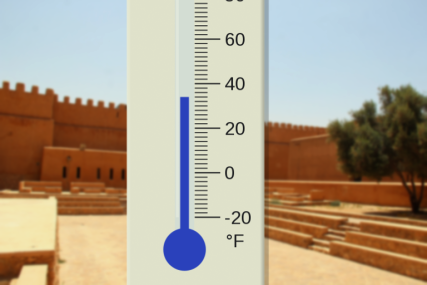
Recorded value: 34; °F
